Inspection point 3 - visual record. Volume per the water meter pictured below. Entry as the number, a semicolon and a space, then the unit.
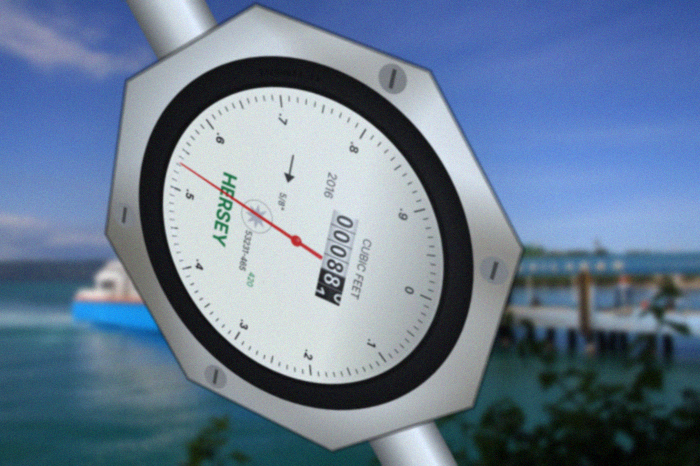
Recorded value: 880.53; ft³
